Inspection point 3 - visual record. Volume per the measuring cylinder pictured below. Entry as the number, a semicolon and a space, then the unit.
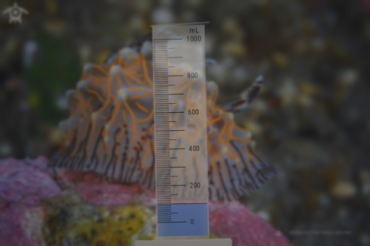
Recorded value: 100; mL
